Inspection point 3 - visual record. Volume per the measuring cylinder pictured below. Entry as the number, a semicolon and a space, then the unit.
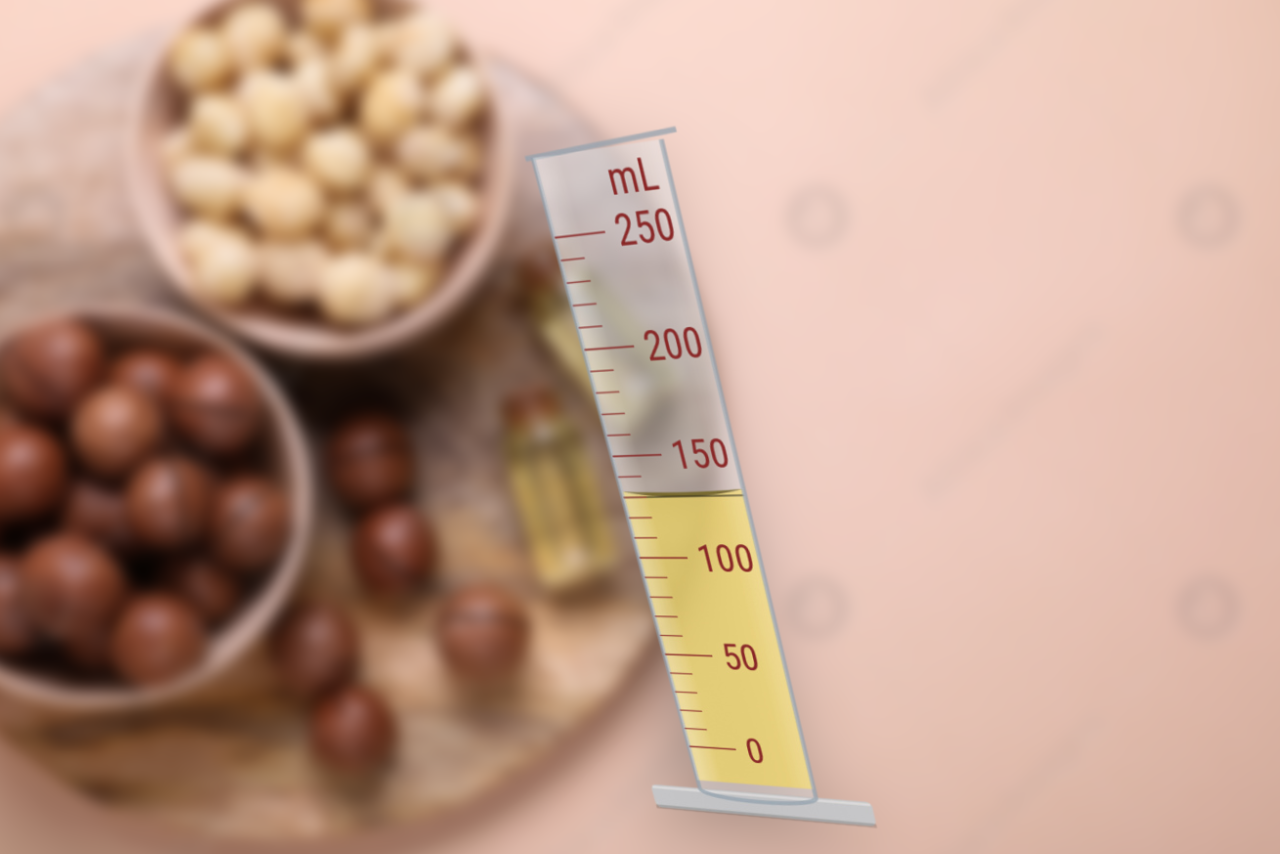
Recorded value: 130; mL
